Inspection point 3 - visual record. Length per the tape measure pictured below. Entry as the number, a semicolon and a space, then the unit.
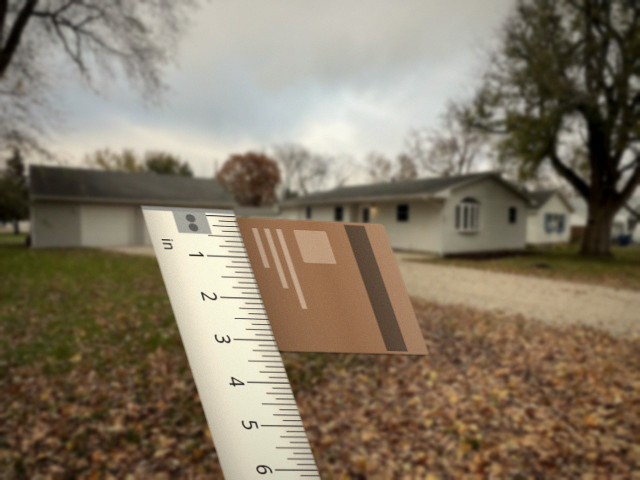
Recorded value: 3.25; in
